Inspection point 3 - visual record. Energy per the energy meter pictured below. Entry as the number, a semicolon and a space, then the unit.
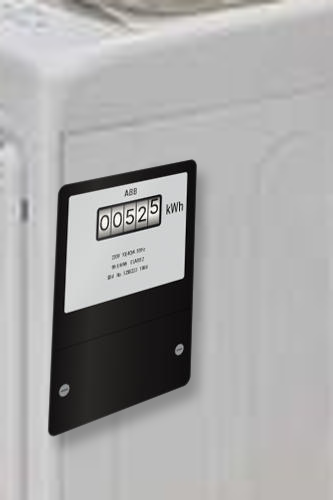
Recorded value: 525; kWh
